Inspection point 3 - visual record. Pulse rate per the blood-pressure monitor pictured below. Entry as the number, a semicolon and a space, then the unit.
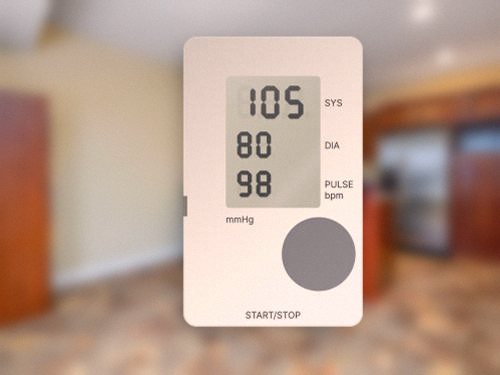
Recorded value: 98; bpm
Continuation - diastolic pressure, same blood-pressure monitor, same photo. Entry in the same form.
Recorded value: 80; mmHg
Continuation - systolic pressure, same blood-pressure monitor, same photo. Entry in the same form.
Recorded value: 105; mmHg
